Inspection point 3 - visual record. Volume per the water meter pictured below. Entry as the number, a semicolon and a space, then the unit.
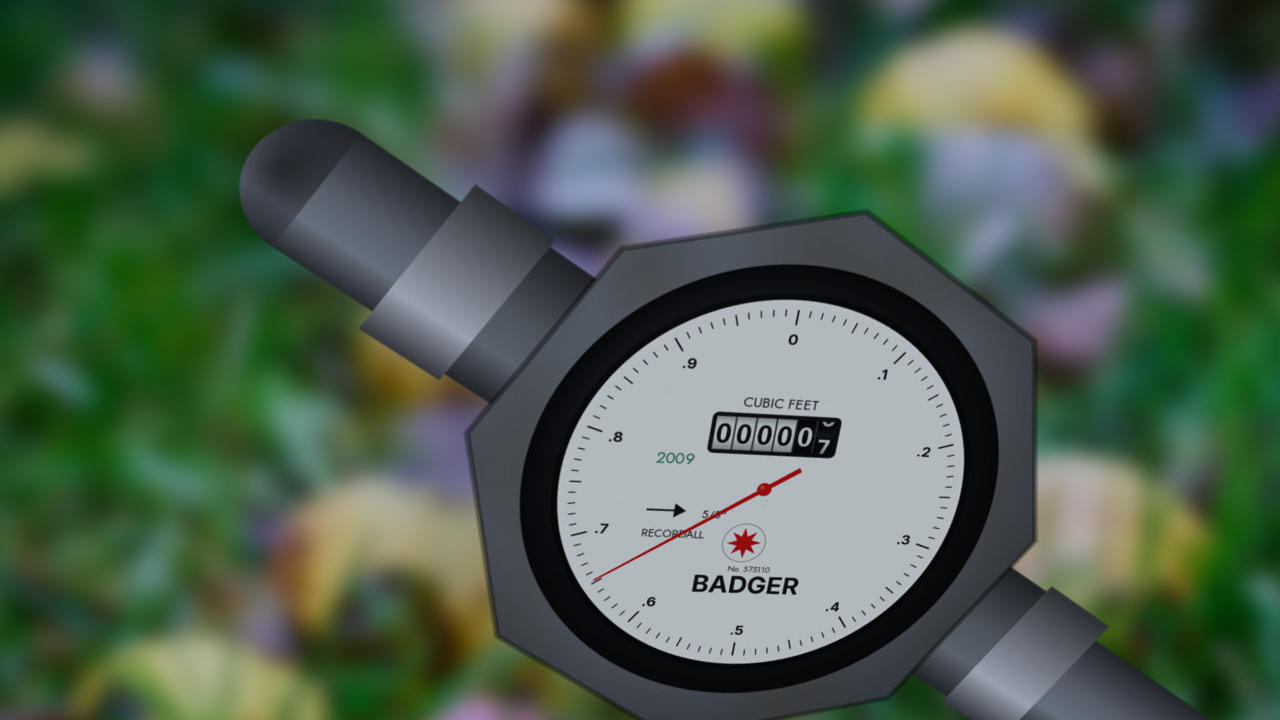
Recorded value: 6.65; ft³
